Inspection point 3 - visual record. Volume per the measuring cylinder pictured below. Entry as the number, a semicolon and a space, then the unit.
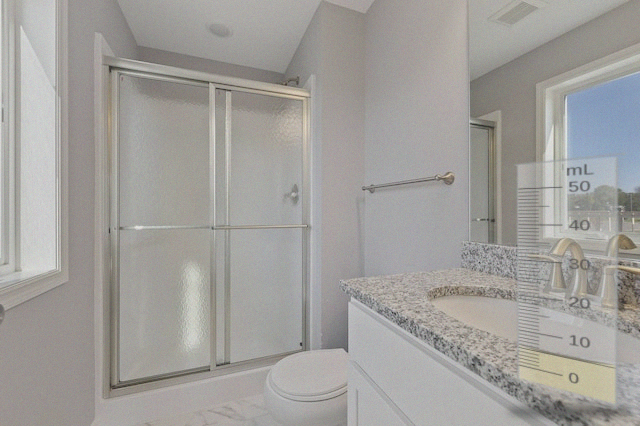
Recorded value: 5; mL
